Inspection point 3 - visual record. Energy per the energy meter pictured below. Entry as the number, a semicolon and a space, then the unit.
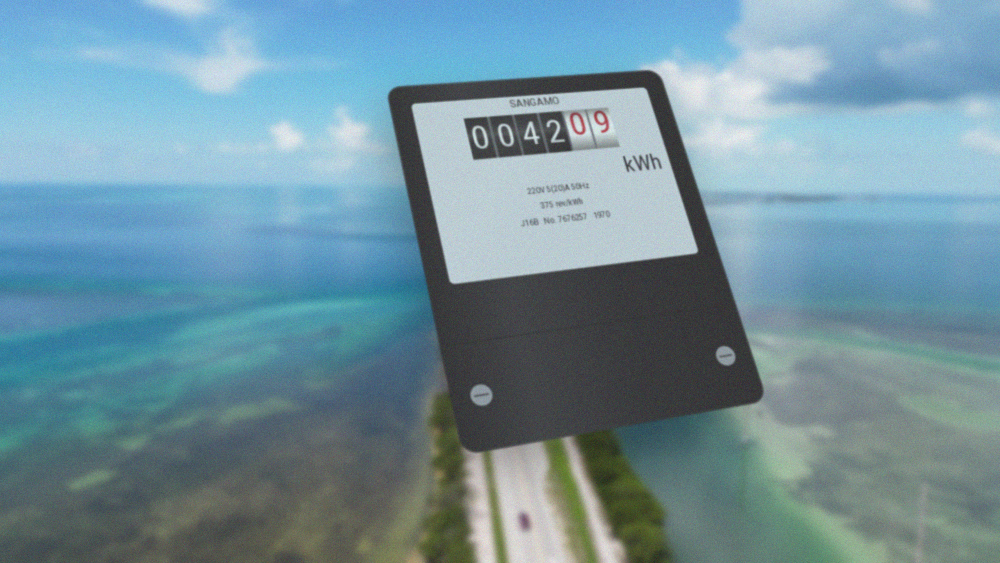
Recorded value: 42.09; kWh
